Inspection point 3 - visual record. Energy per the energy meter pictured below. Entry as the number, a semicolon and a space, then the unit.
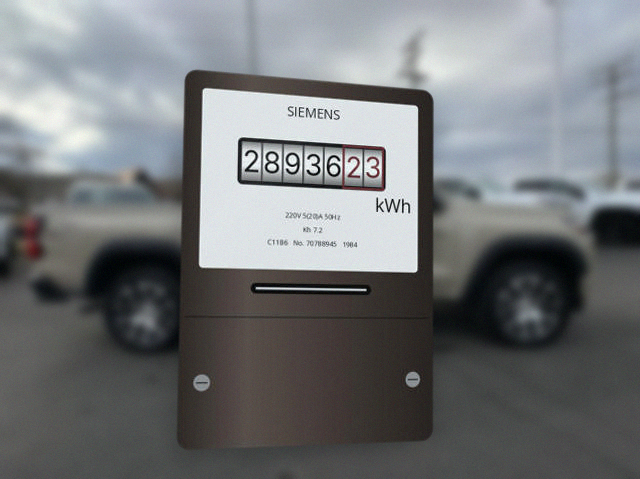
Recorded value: 28936.23; kWh
